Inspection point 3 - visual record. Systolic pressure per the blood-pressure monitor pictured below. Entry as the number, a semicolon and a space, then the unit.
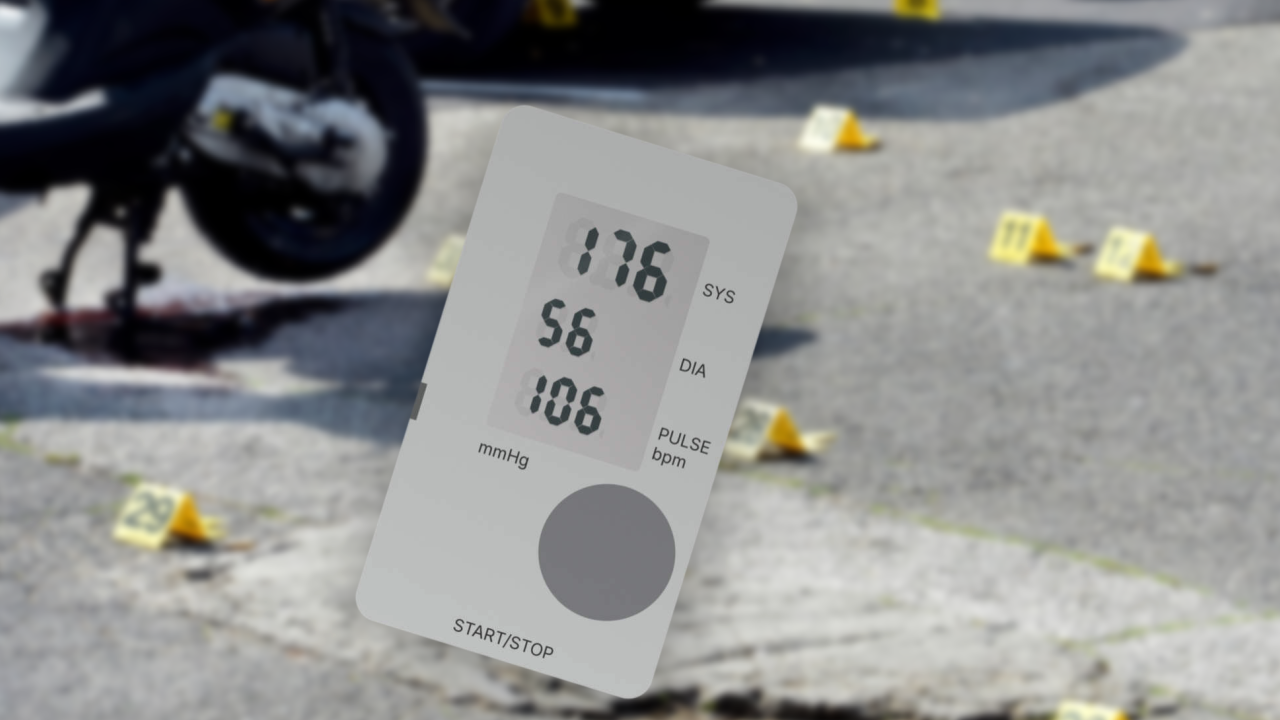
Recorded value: 176; mmHg
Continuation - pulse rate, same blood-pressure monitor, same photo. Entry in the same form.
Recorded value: 106; bpm
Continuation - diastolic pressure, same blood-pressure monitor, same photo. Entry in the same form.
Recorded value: 56; mmHg
